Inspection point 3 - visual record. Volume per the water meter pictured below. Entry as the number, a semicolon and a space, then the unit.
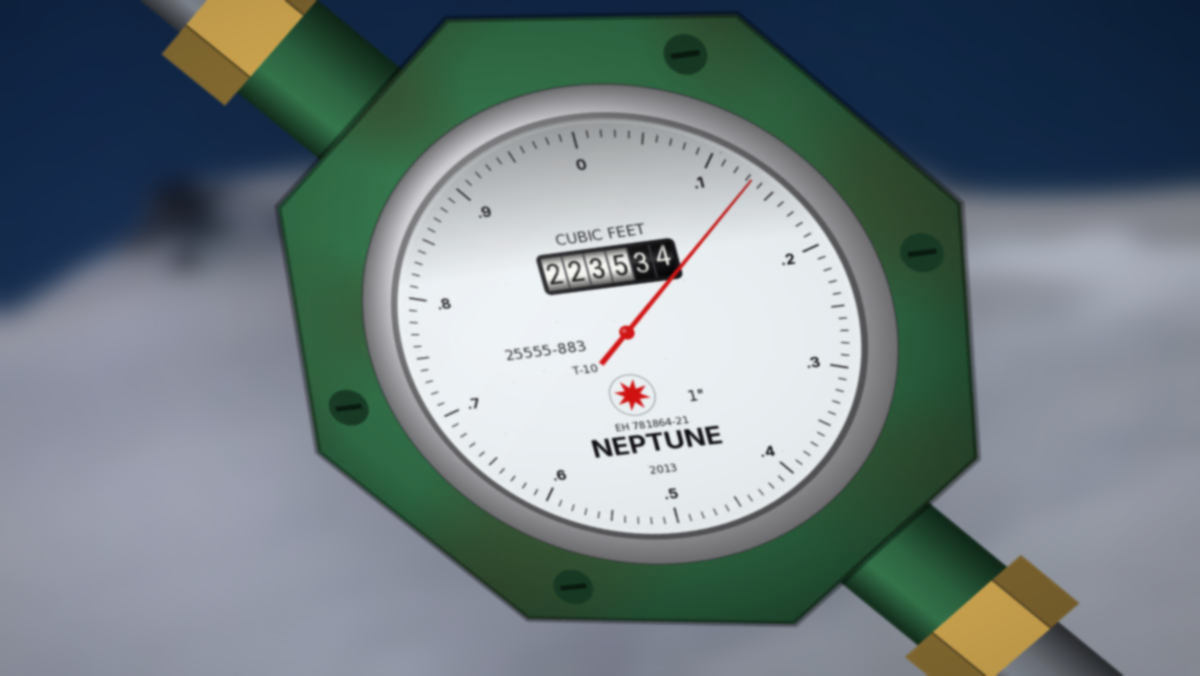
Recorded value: 223534.13; ft³
